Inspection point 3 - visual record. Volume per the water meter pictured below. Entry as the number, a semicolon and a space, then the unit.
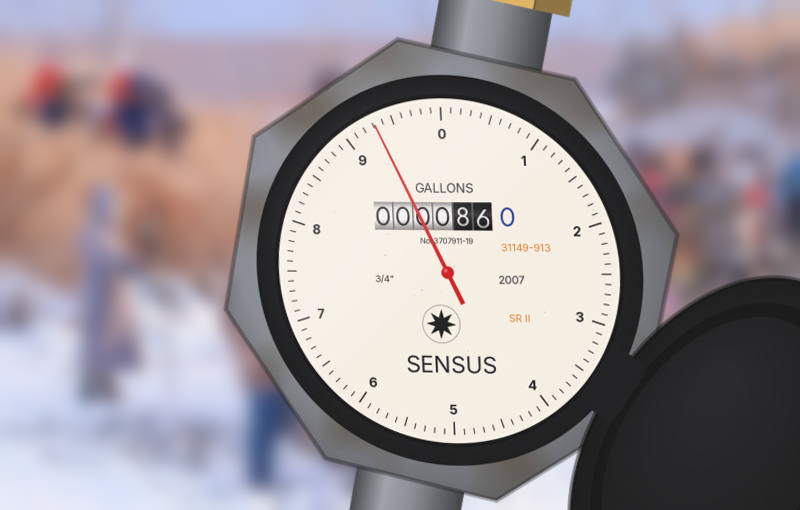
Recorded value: 859.3; gal
